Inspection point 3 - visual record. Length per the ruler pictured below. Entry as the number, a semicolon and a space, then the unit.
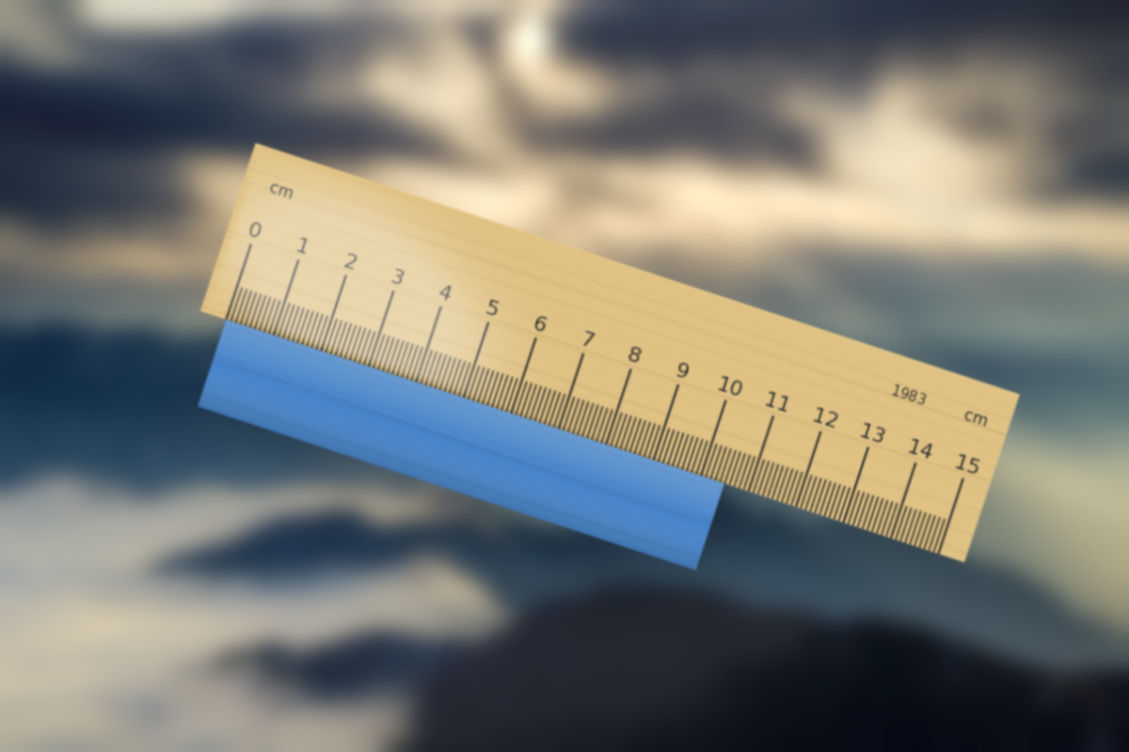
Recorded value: 10.5; cm
